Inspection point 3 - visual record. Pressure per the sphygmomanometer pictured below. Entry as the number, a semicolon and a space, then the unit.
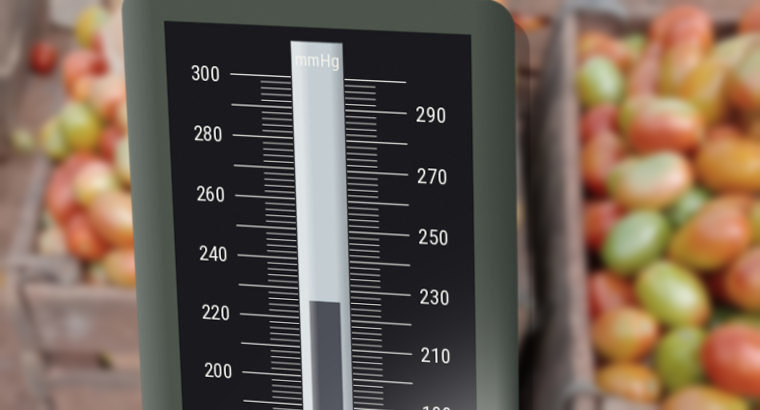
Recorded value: 226; mmHg
